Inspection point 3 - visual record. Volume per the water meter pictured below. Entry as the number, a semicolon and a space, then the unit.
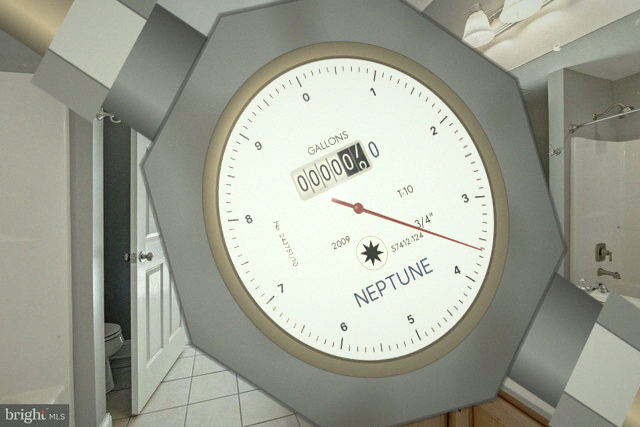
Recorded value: 73.6; gal
